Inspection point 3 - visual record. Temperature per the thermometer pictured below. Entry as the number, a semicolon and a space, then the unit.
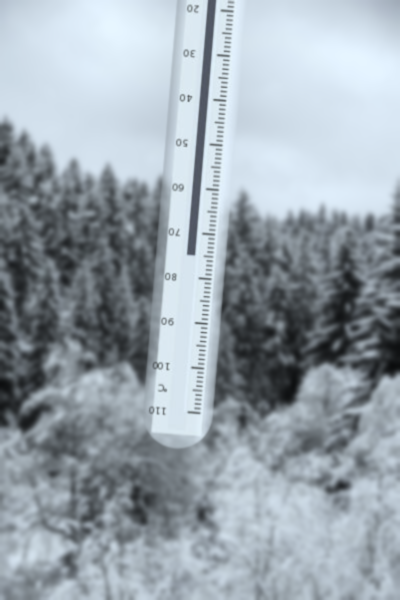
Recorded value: 75; °C
